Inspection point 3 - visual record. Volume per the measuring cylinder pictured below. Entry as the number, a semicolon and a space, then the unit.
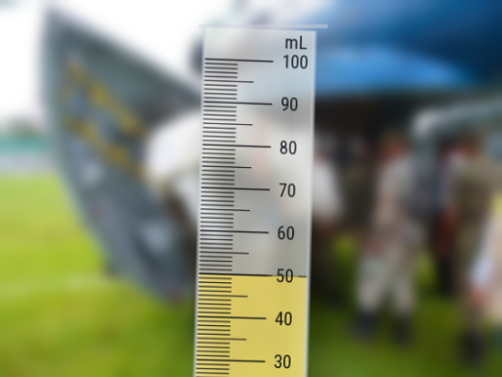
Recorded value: 50; mL
